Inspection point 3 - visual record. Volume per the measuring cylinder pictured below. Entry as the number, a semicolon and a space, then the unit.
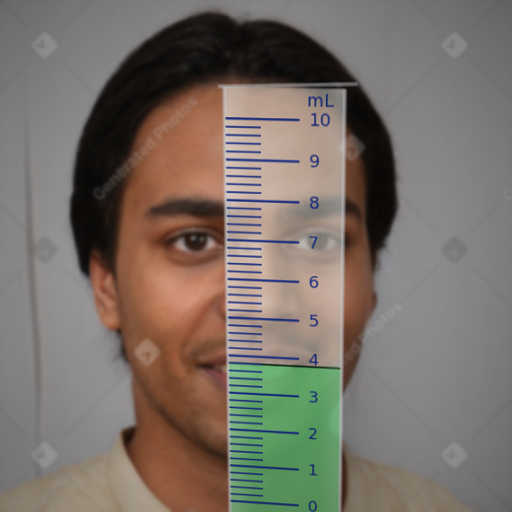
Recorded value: 3.8; mL
